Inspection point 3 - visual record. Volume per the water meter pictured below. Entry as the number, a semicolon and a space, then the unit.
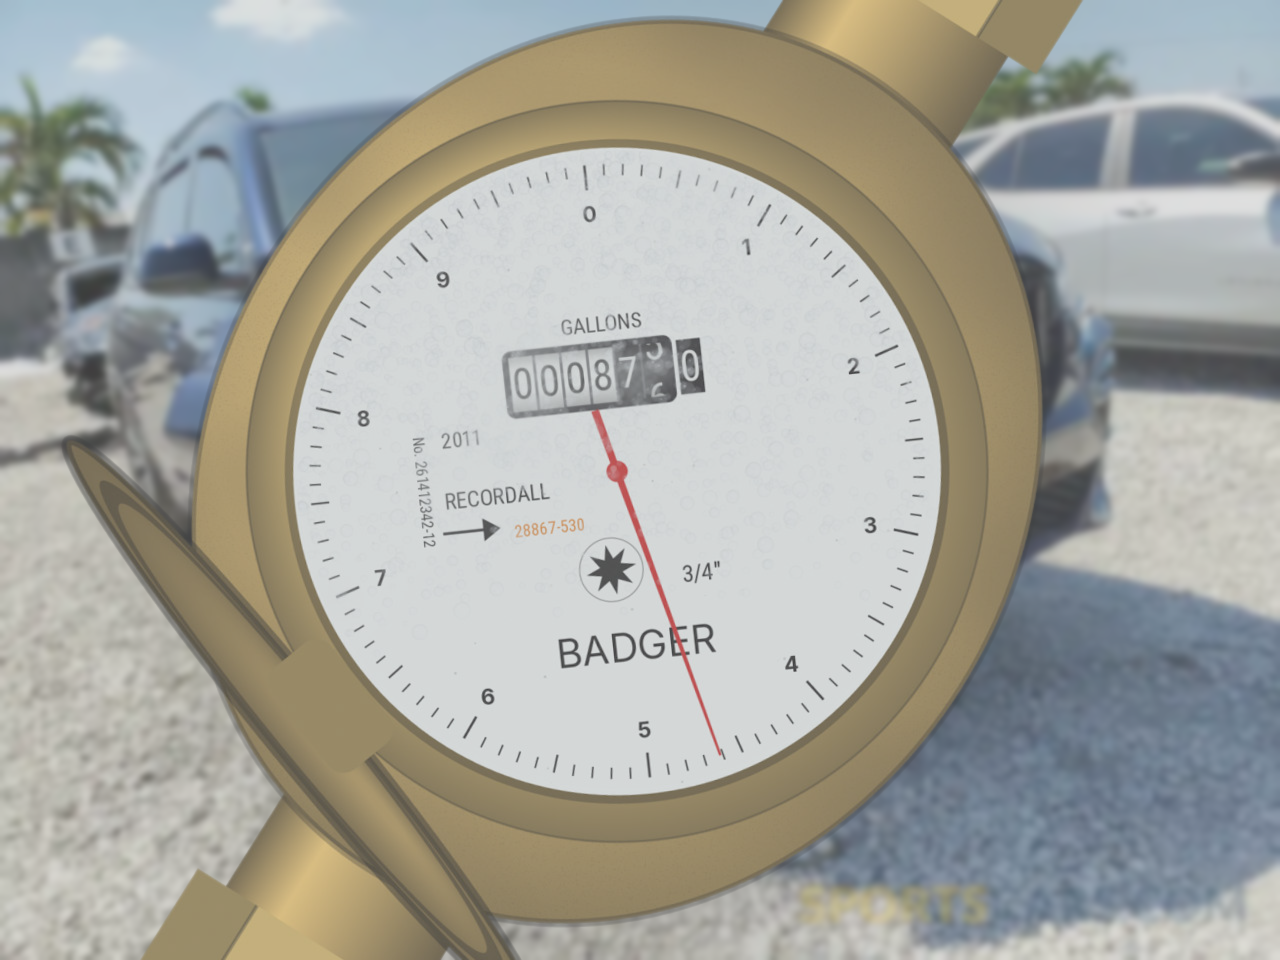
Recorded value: 8754.6; gal
